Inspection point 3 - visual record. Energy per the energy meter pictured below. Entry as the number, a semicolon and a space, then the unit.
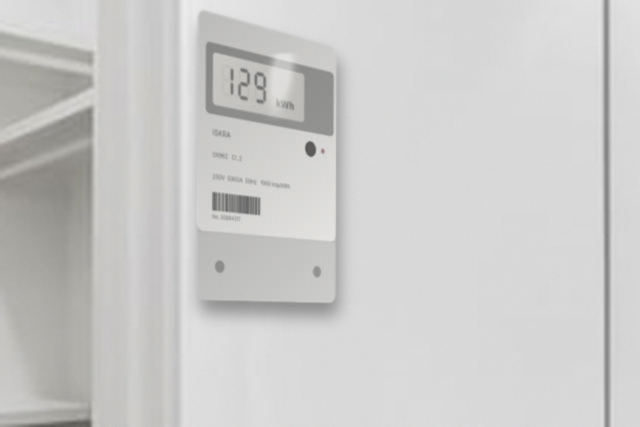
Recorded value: 129; kWh
